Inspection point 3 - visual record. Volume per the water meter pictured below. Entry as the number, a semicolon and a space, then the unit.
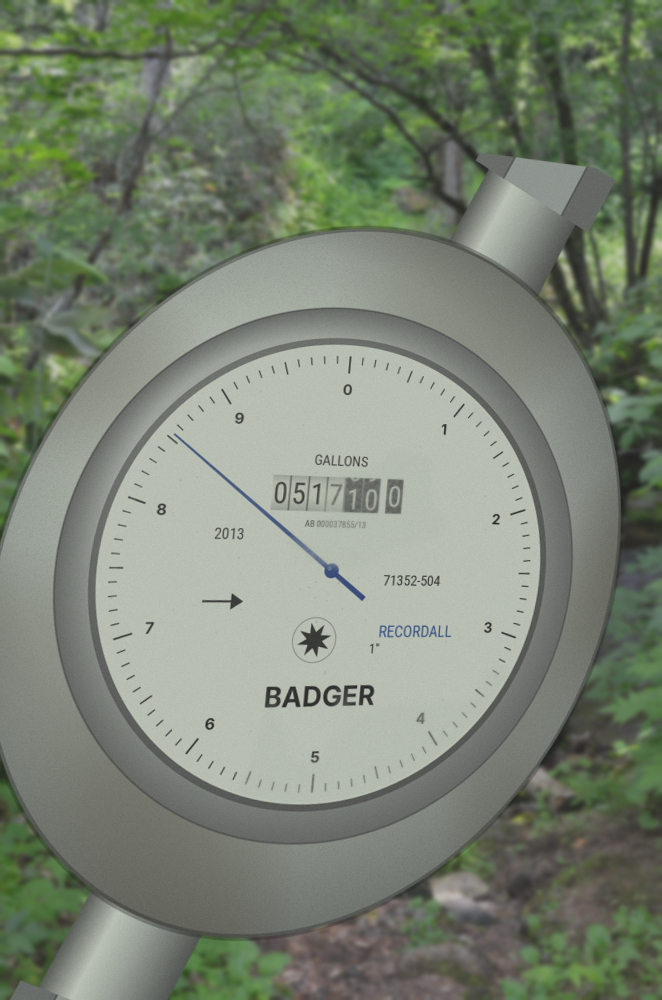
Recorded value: 517098.5; gal
